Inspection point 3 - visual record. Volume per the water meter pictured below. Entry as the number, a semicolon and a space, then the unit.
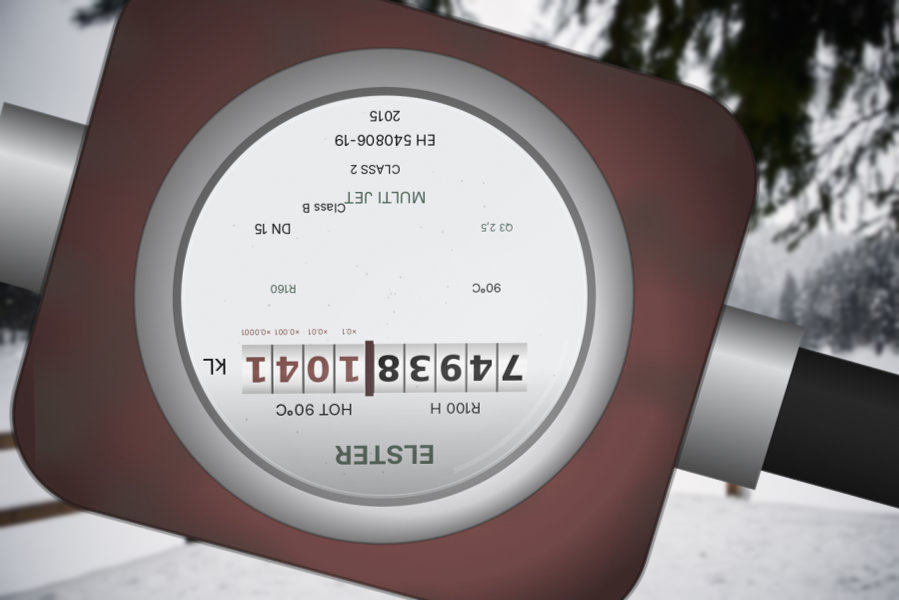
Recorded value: 74938.1041; kL
